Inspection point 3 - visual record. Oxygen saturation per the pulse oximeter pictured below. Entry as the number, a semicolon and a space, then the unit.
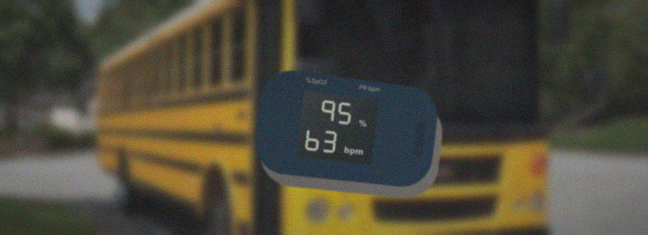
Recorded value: 95; %
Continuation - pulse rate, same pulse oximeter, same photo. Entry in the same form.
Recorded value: 63; bpm
